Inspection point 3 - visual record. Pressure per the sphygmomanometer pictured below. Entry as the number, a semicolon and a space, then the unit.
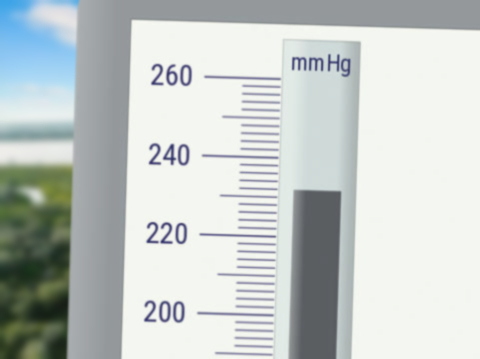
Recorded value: 232; mmHg
